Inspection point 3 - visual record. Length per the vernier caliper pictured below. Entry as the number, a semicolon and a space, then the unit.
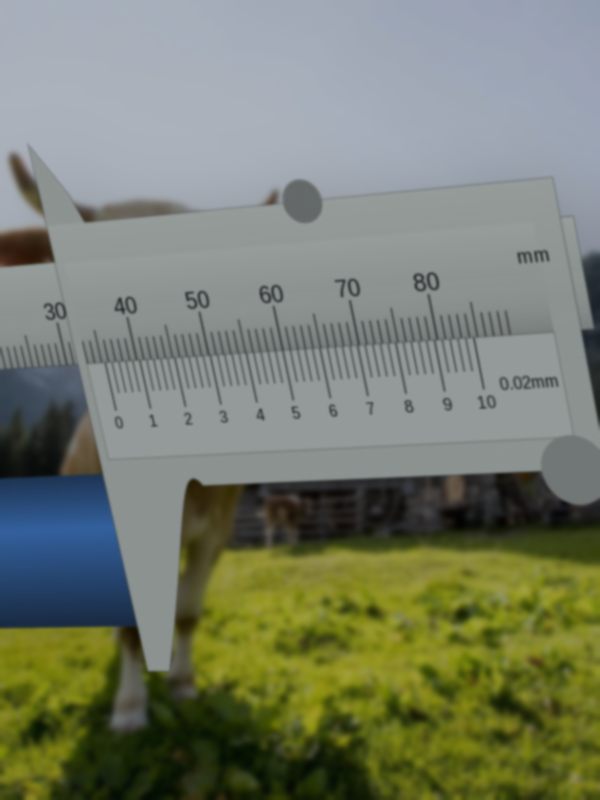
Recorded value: 35.5; mm
